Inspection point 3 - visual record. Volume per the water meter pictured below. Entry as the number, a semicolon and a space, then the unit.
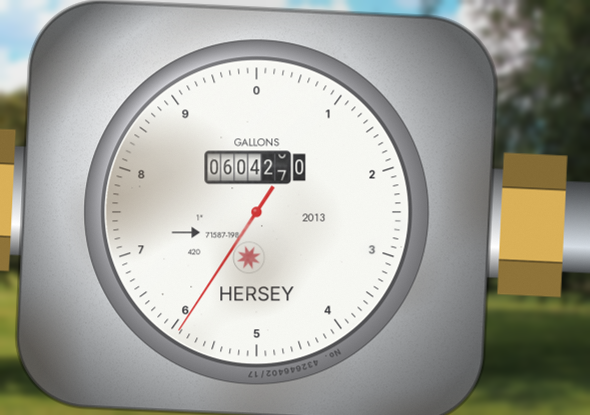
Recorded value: 604265.9; gal
